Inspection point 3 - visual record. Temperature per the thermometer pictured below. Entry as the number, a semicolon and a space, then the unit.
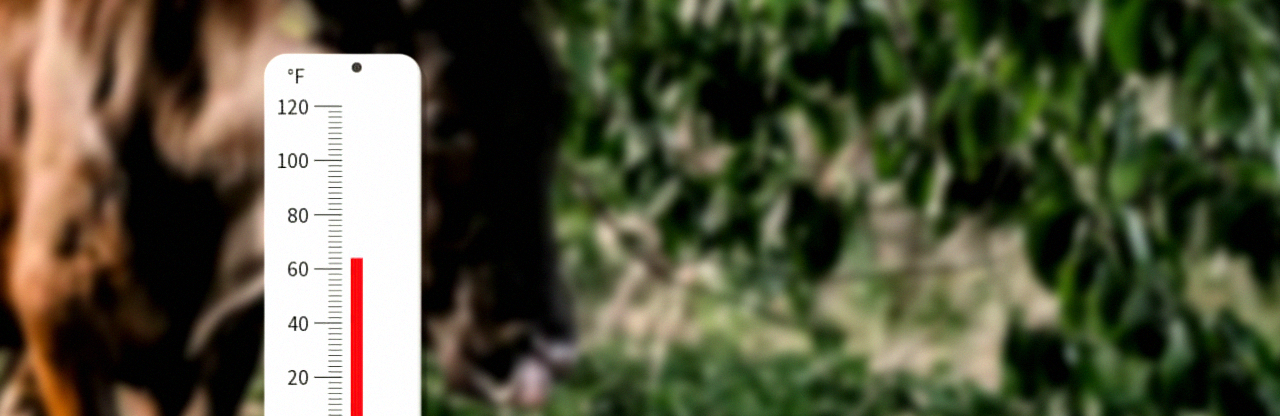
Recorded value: 64; °F
